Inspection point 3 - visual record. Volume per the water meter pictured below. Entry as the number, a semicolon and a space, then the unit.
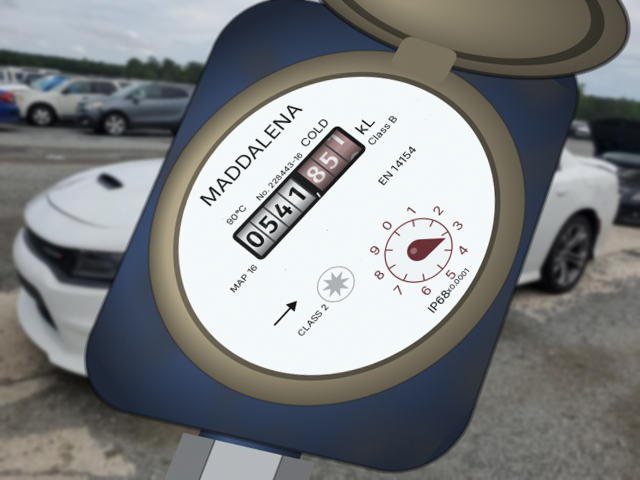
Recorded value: 541.8513; kL
